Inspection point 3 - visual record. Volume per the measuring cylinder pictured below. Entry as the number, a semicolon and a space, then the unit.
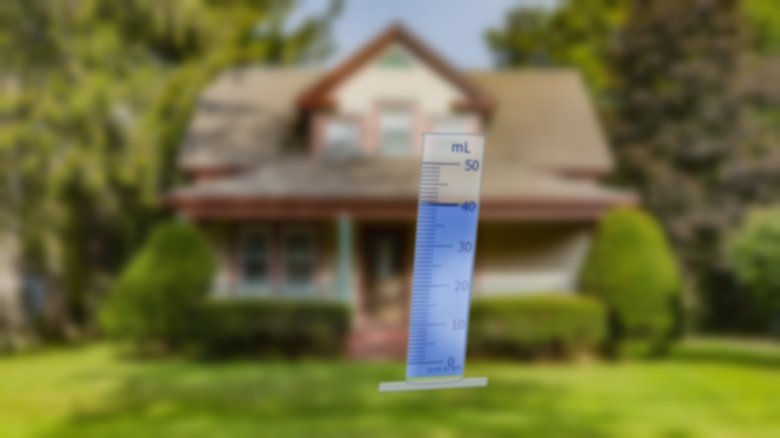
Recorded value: 40; mL
